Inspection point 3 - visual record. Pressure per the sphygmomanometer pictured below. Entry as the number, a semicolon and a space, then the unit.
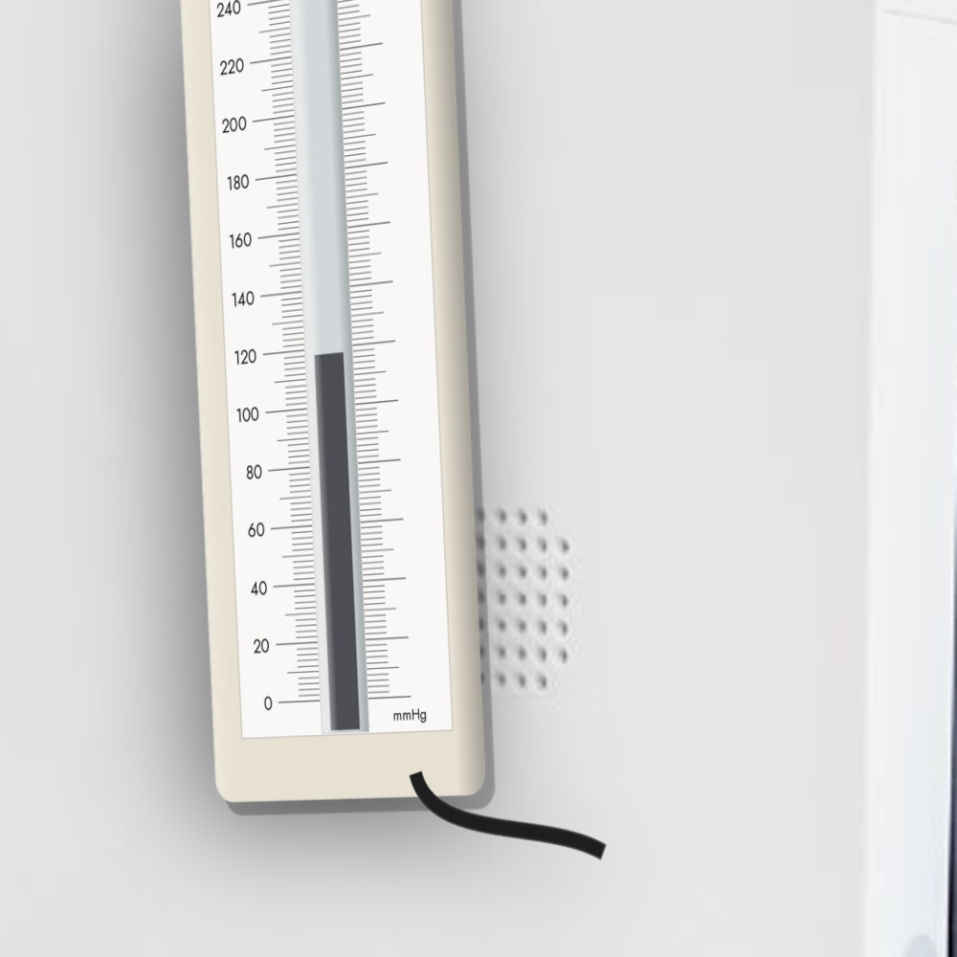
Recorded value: 118; mmHg
